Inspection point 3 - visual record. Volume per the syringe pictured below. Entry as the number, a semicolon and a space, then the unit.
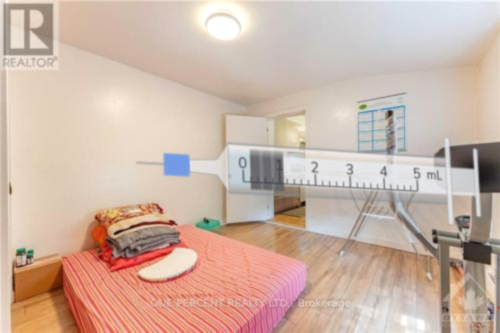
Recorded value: 0.2; mL
